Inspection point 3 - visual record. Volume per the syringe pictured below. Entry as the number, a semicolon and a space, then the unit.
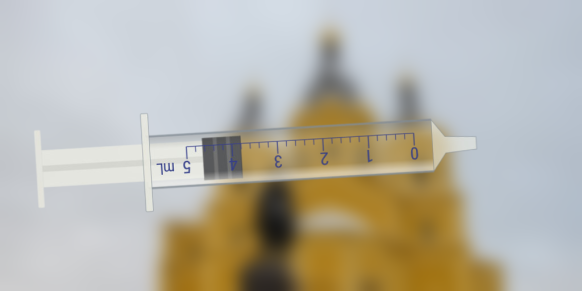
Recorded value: 3.8; mL
